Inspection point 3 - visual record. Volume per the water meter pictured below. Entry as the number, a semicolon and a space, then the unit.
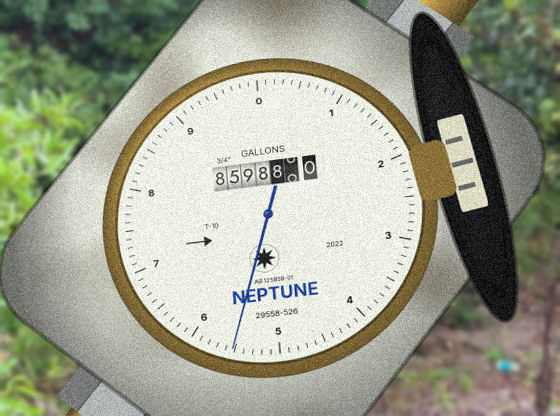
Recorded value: 8598885.5; gal
